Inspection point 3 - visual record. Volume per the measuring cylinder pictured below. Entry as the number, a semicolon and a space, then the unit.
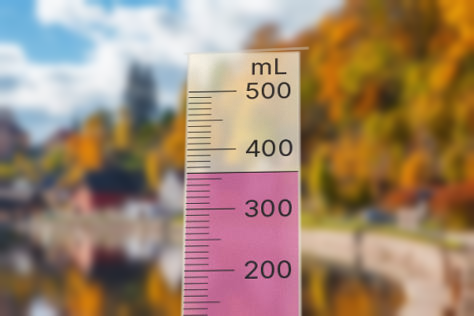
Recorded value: 360; mL
